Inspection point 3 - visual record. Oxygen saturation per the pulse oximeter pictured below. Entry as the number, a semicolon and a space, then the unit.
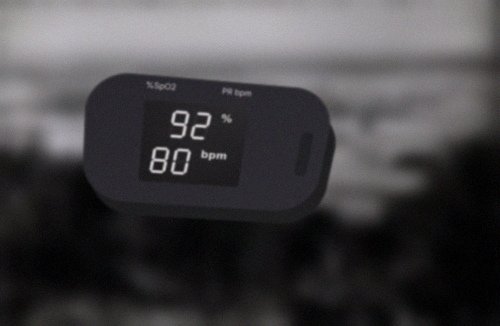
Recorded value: 92; %
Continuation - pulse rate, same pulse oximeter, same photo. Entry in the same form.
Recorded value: 80; bpm
